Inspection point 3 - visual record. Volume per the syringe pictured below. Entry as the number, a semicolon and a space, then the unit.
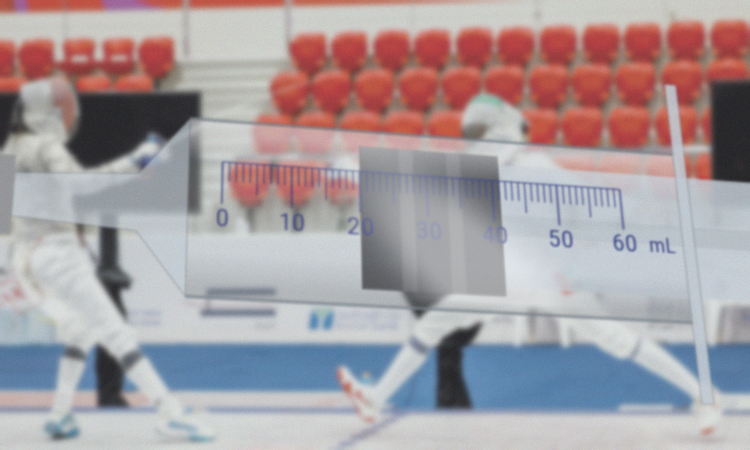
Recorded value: 20; mL
